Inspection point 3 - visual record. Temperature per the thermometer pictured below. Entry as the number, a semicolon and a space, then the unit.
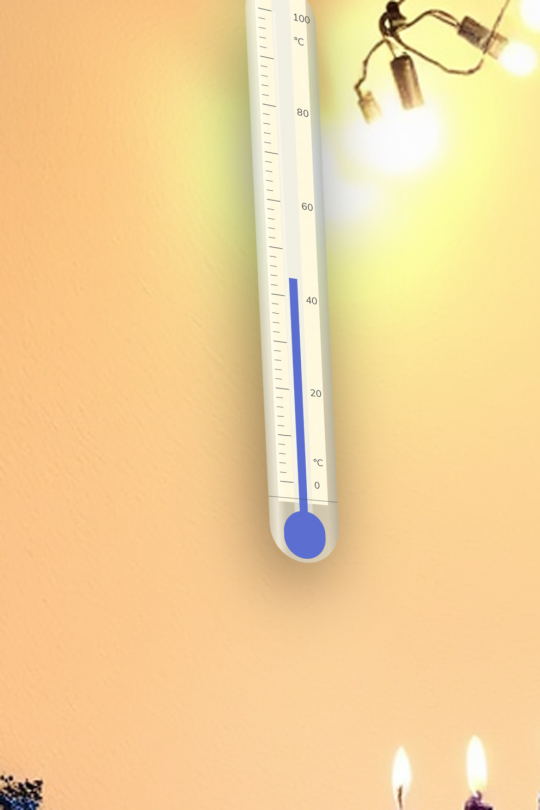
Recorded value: 44; °C
